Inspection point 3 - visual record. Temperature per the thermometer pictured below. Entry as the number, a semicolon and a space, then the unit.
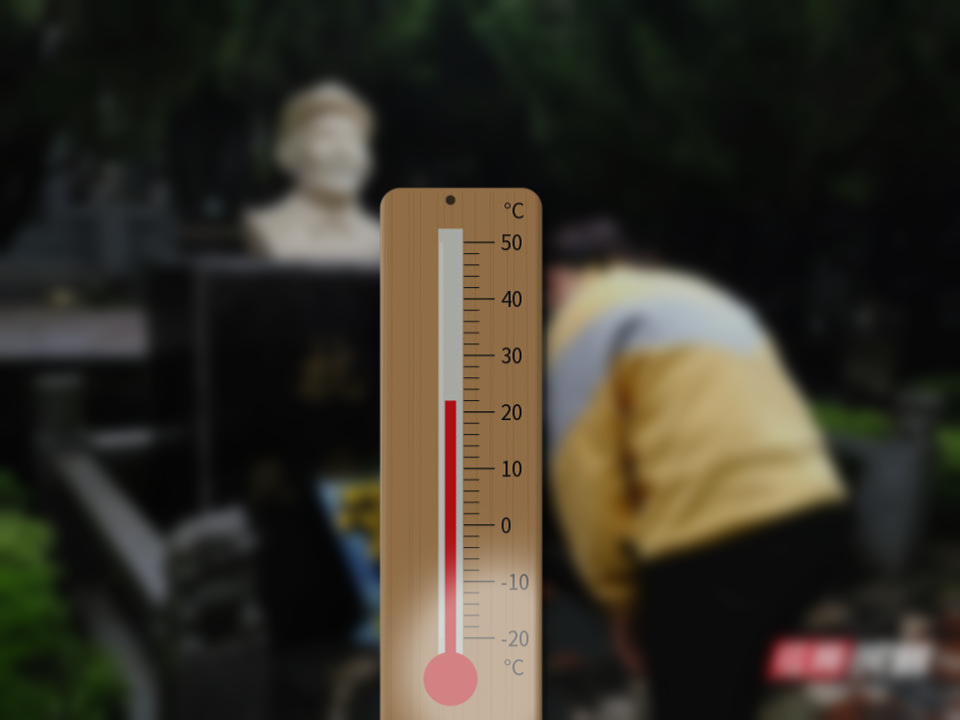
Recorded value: 22; °C
